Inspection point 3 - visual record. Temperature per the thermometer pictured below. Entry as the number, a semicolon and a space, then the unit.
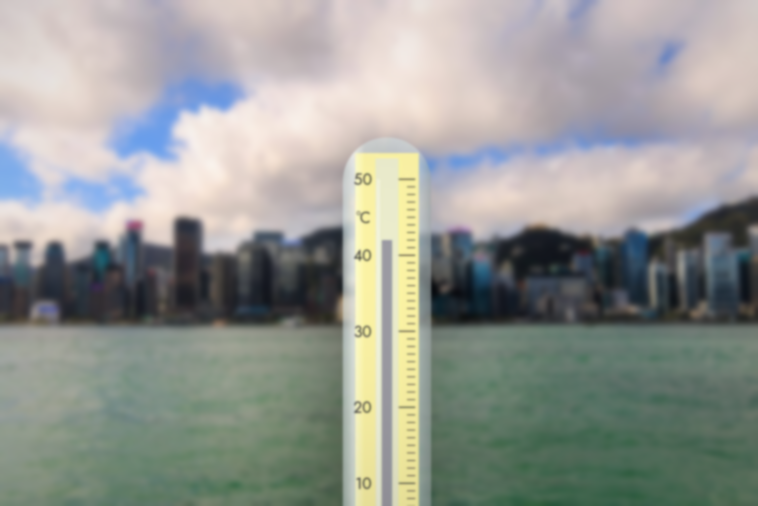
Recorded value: 42; °C
